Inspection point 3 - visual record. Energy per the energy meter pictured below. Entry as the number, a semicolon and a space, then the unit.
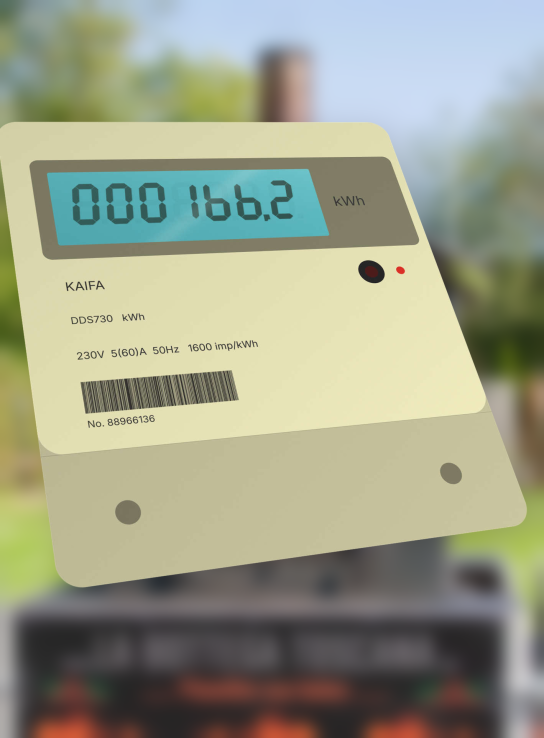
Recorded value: 166.2; kWh
